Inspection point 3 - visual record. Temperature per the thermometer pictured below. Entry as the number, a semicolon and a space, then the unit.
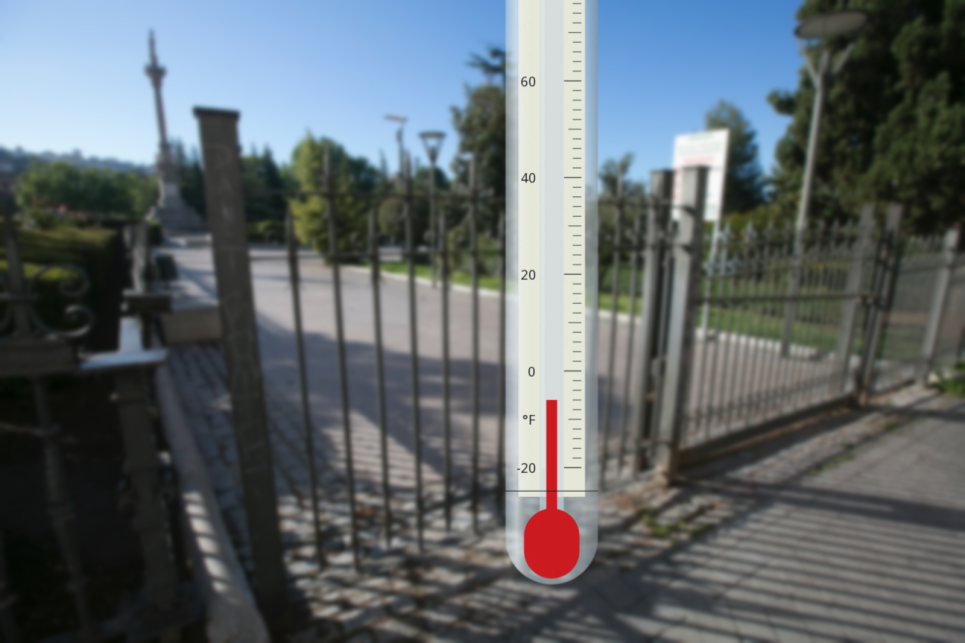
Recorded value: -6; °F
